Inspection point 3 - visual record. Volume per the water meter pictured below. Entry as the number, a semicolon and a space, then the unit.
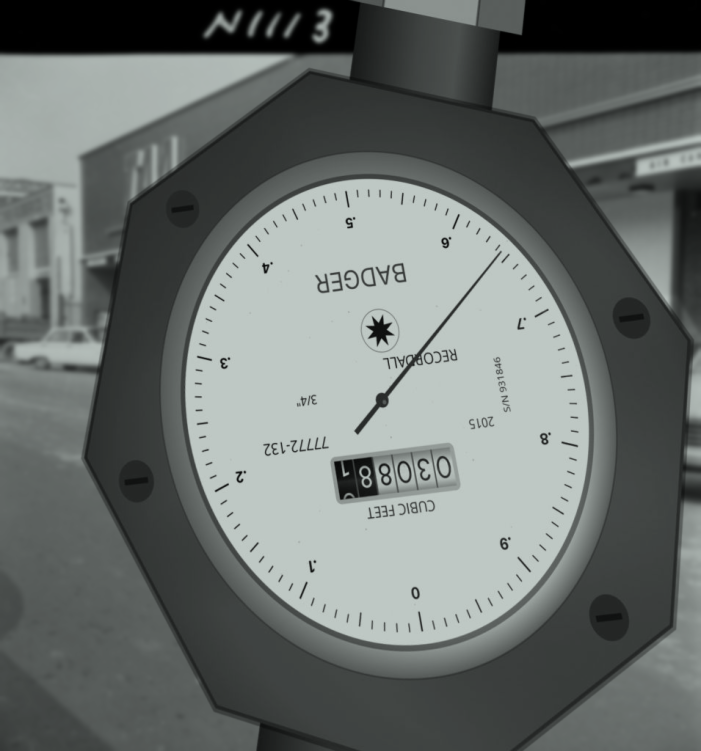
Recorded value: 30880.64; ft³
